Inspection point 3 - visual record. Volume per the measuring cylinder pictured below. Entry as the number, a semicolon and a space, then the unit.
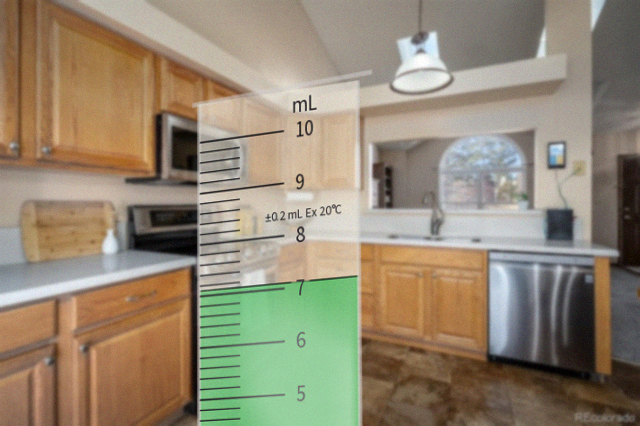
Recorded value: 7.1; mL
